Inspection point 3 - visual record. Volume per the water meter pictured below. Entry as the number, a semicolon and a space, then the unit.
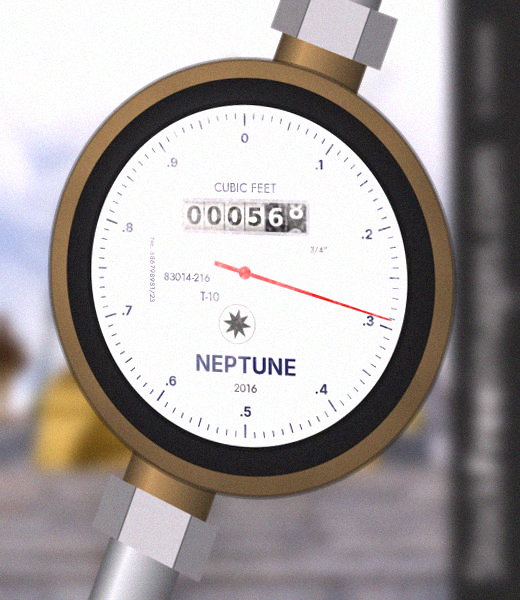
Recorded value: 568.29; ft³
